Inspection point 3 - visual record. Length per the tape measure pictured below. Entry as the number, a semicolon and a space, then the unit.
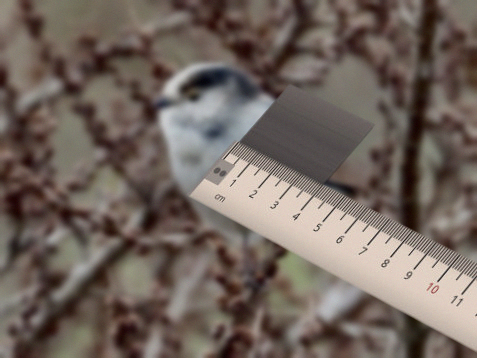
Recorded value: 4; cm
